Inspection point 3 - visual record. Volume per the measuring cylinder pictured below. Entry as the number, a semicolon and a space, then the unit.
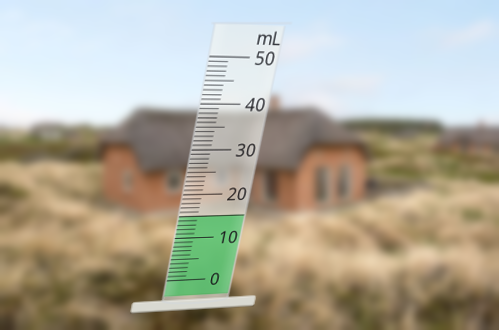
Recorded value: 15; mL
